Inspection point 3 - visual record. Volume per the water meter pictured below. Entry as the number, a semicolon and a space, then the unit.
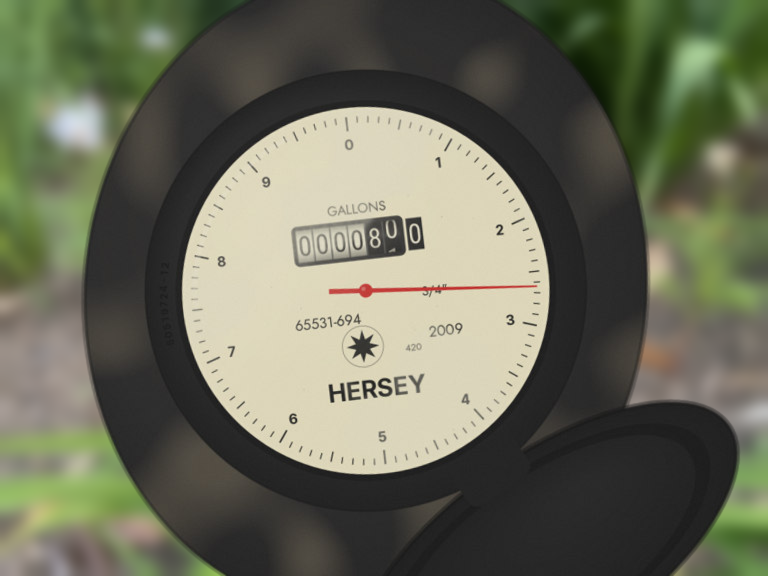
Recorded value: 802.6; gal
